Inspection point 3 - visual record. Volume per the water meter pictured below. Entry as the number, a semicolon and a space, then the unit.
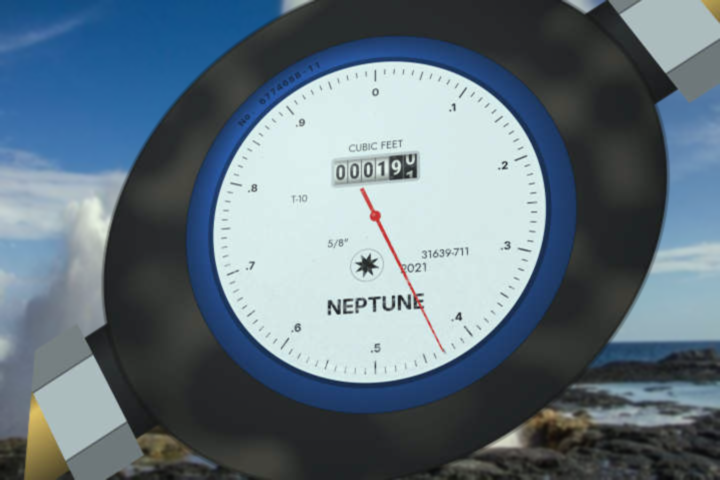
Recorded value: 190.43; ft³
